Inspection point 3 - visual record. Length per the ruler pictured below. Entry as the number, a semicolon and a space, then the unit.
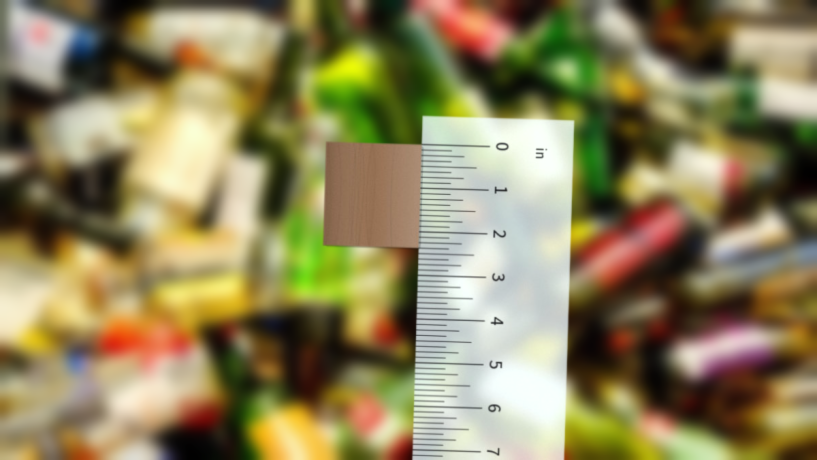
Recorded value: 2.375; in
